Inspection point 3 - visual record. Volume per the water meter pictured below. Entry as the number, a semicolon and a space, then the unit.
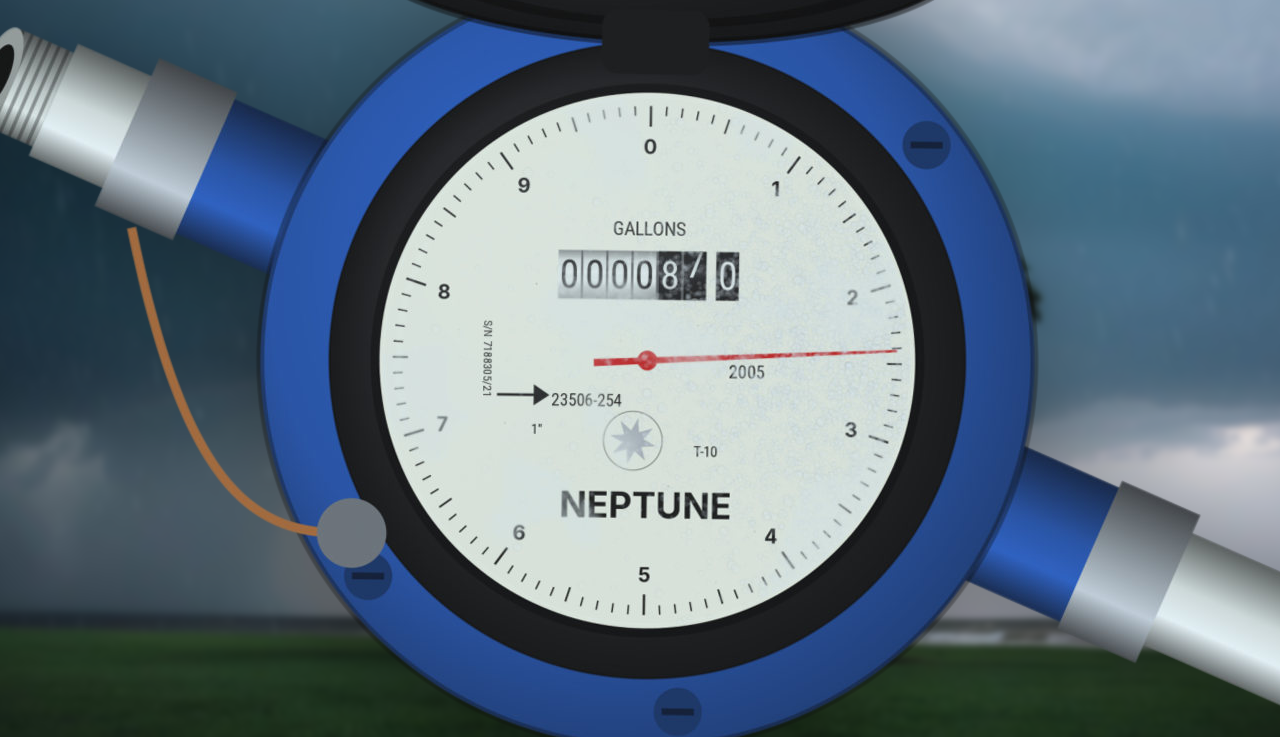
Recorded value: 872.4; gal
